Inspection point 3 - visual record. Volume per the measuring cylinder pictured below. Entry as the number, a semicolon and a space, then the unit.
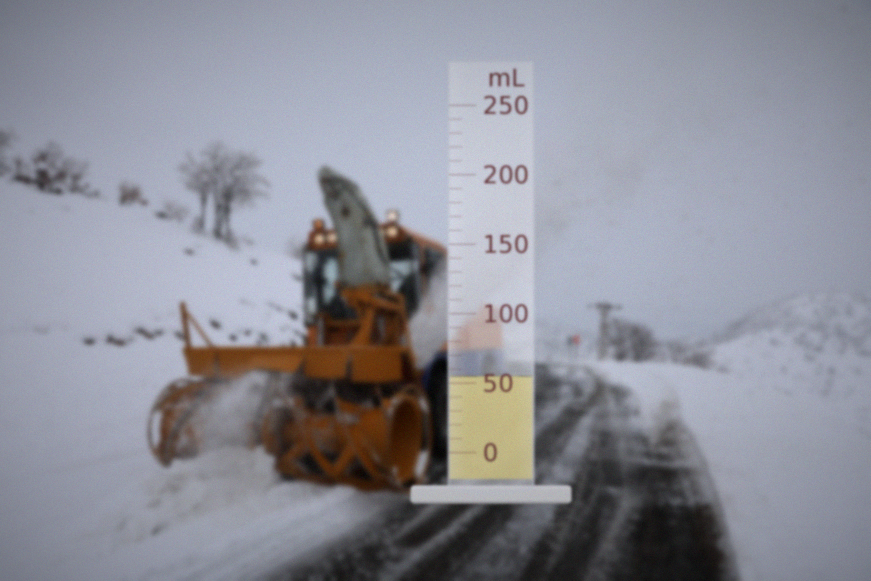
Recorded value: 55; mL
